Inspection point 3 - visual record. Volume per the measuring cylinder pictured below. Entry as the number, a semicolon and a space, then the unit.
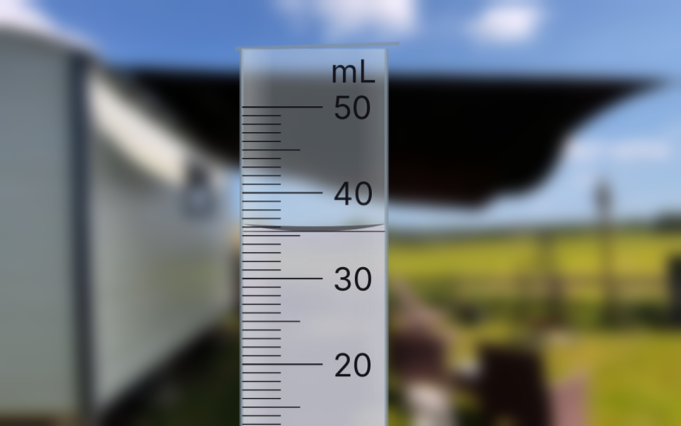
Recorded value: 35.5; mL
